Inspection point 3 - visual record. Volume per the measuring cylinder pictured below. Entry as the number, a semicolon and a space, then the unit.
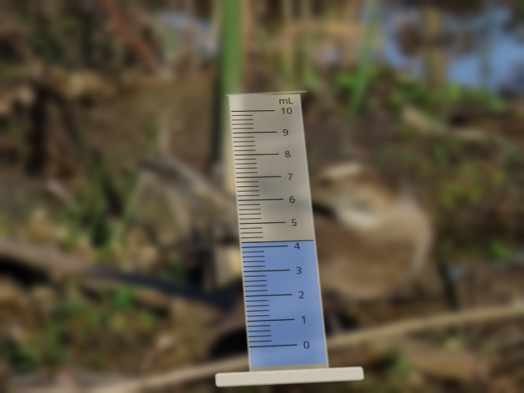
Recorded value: 4.2; mL
